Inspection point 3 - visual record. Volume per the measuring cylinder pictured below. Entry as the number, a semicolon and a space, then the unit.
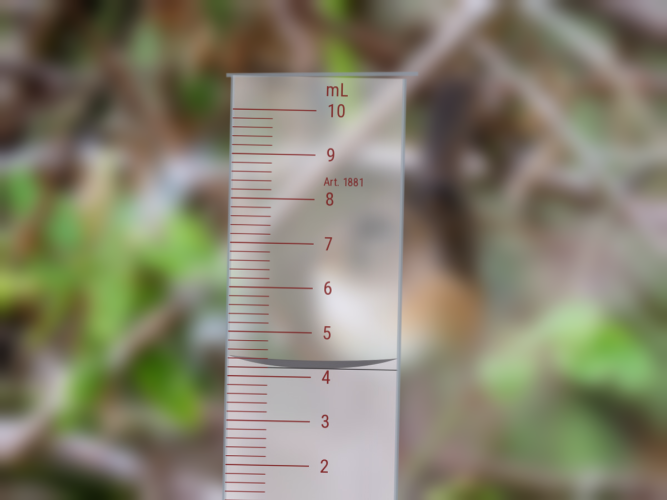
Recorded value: 4.2; mL
